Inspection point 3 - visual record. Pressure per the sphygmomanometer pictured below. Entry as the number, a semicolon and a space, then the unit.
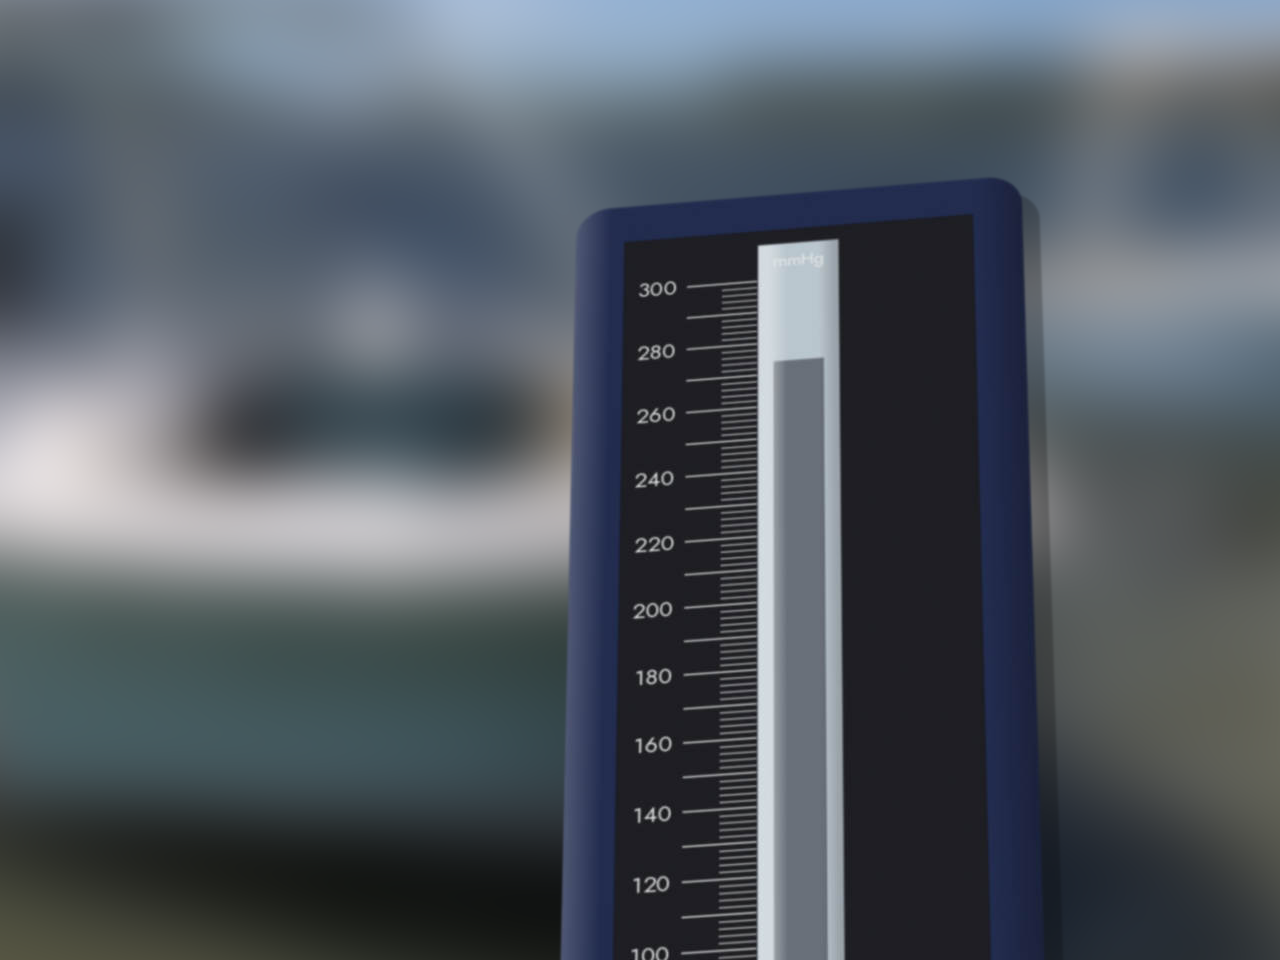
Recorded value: 274; mmHg
